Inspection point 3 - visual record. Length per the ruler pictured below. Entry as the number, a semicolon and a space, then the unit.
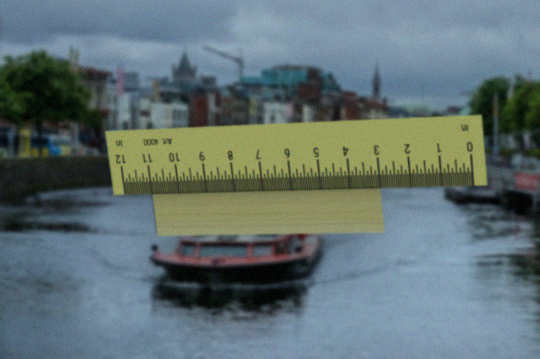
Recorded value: 8; in
